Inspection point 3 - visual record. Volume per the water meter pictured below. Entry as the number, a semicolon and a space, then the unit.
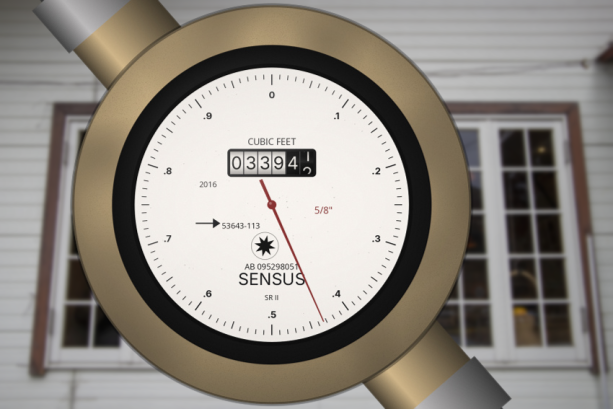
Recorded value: 33941.43; ft³
